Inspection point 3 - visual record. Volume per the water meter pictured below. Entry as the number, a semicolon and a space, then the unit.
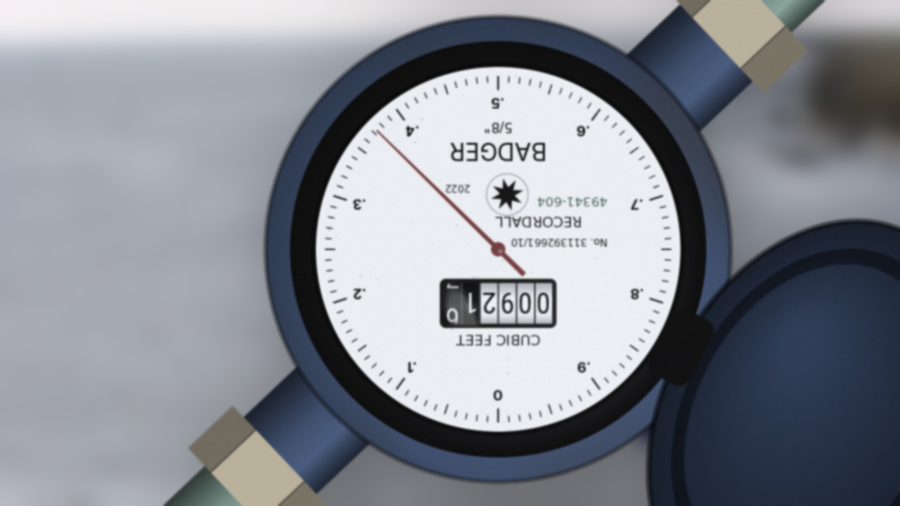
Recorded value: 9216.37; ft³
